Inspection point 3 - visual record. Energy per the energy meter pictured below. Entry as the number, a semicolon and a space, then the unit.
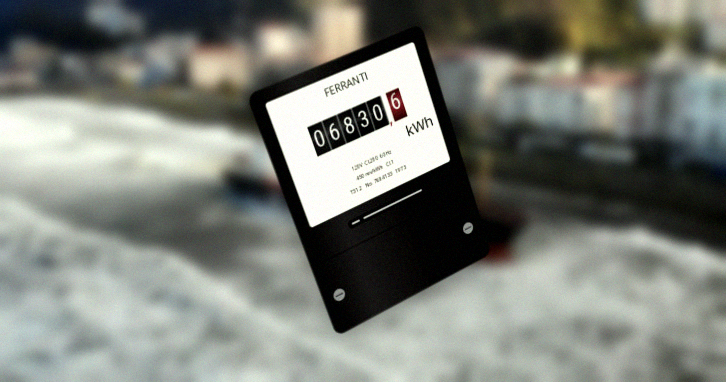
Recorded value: 6830.6; kWh
